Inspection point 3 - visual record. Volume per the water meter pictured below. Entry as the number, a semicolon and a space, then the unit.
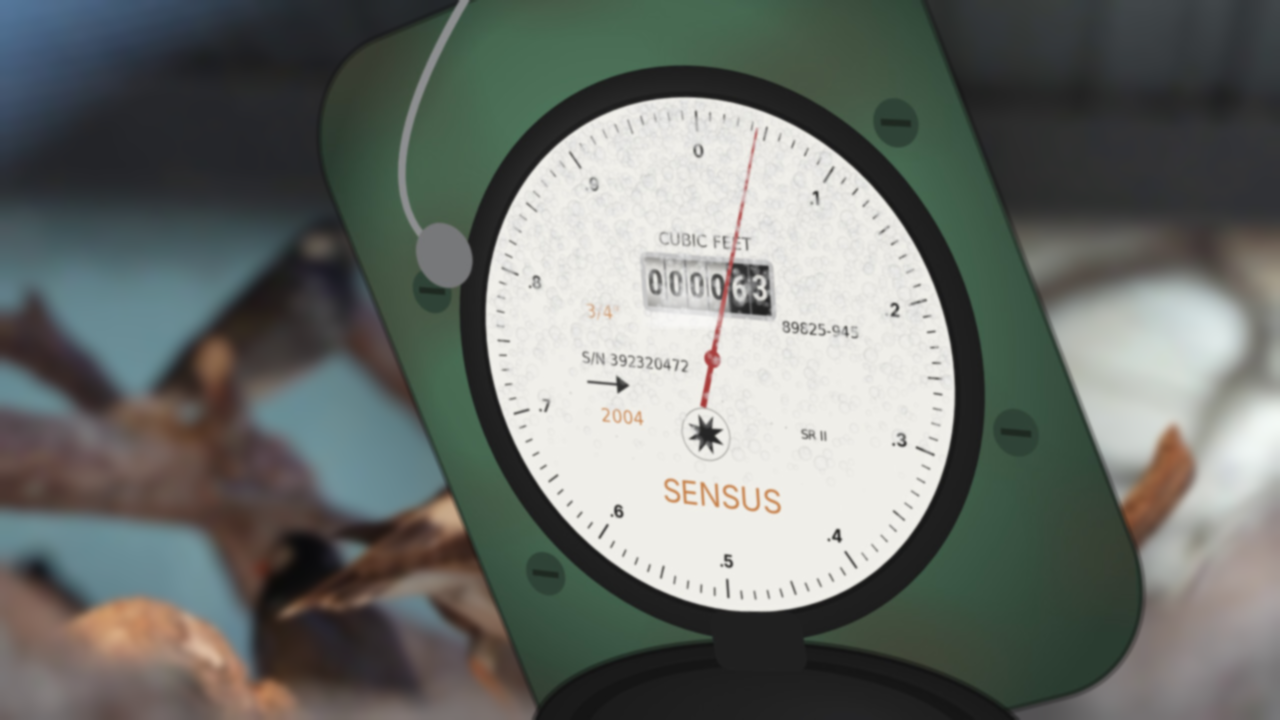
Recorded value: 63.04; ft³
